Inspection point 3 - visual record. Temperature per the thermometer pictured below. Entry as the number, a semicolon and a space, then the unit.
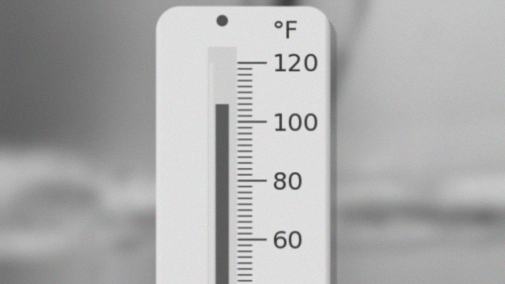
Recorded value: 106; °F
